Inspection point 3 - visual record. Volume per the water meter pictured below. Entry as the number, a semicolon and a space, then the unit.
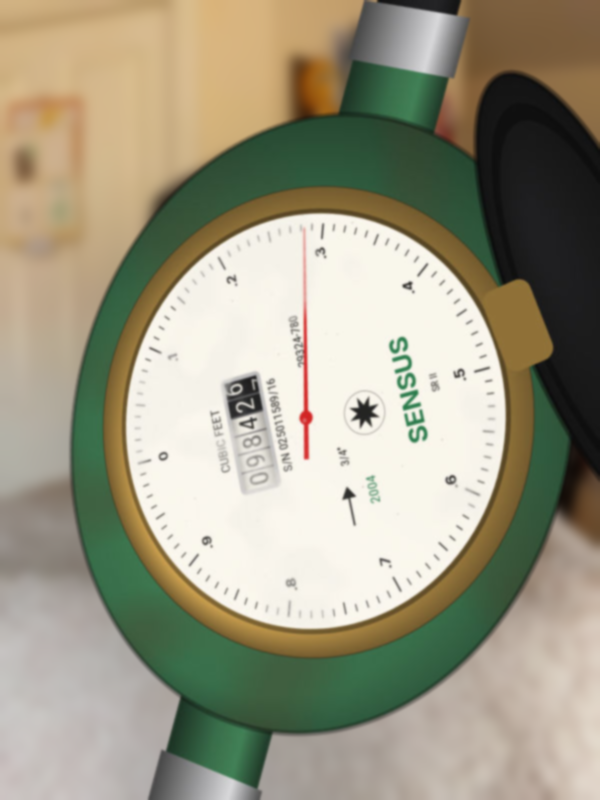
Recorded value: 98426.28; ft³
